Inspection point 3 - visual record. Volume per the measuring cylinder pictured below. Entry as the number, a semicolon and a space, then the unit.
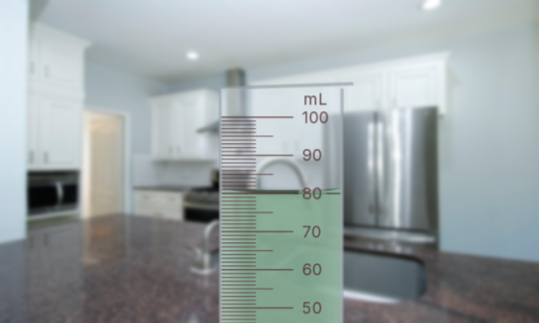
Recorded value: 80; mL
